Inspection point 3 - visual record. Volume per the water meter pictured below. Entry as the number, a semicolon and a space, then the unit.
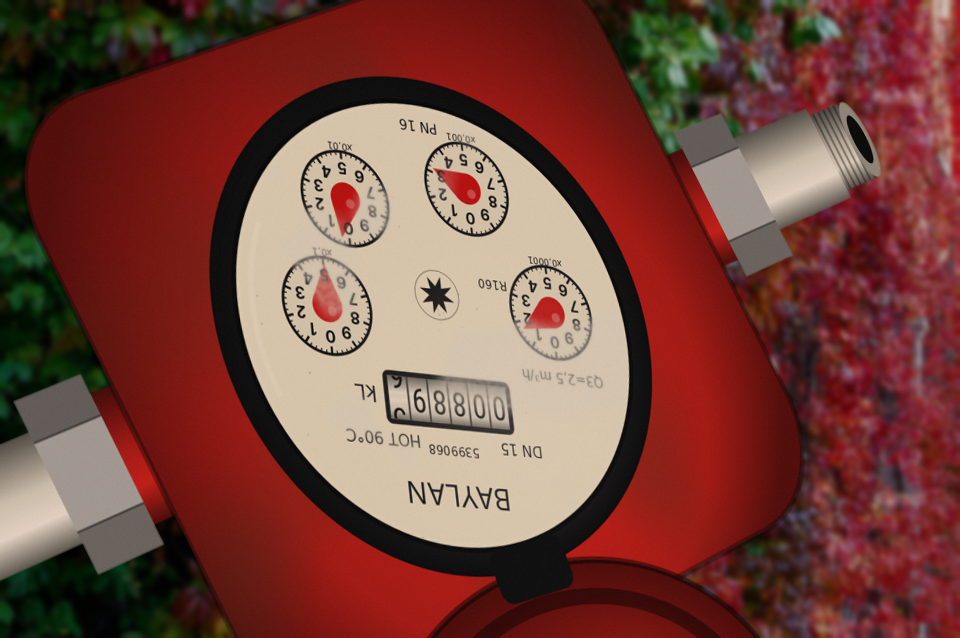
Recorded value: 8895.5031; kL
